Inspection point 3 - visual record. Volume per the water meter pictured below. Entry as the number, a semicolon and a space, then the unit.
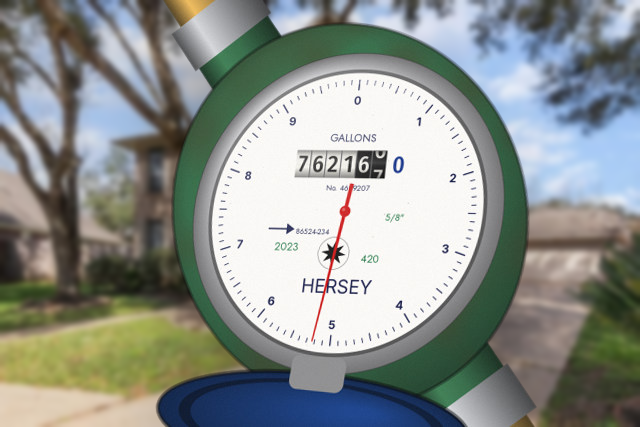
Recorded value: 7621665.2; gal
